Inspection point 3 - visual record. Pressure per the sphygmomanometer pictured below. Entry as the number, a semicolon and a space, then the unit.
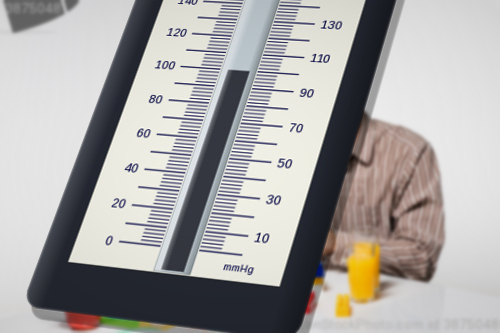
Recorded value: 100; mmHg
